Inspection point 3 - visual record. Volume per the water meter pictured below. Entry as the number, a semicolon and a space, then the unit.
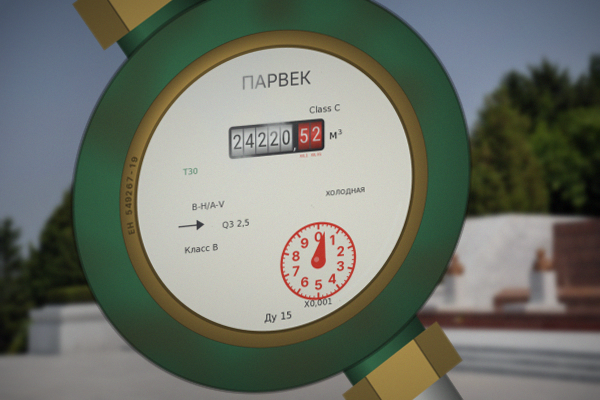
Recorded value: 24220.520; m³
